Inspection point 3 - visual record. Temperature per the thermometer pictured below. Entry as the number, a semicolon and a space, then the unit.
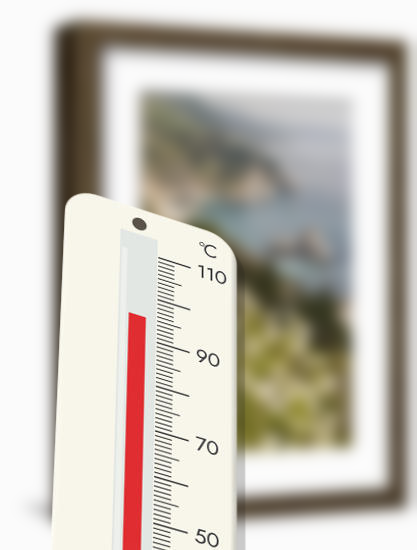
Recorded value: 95; °C
